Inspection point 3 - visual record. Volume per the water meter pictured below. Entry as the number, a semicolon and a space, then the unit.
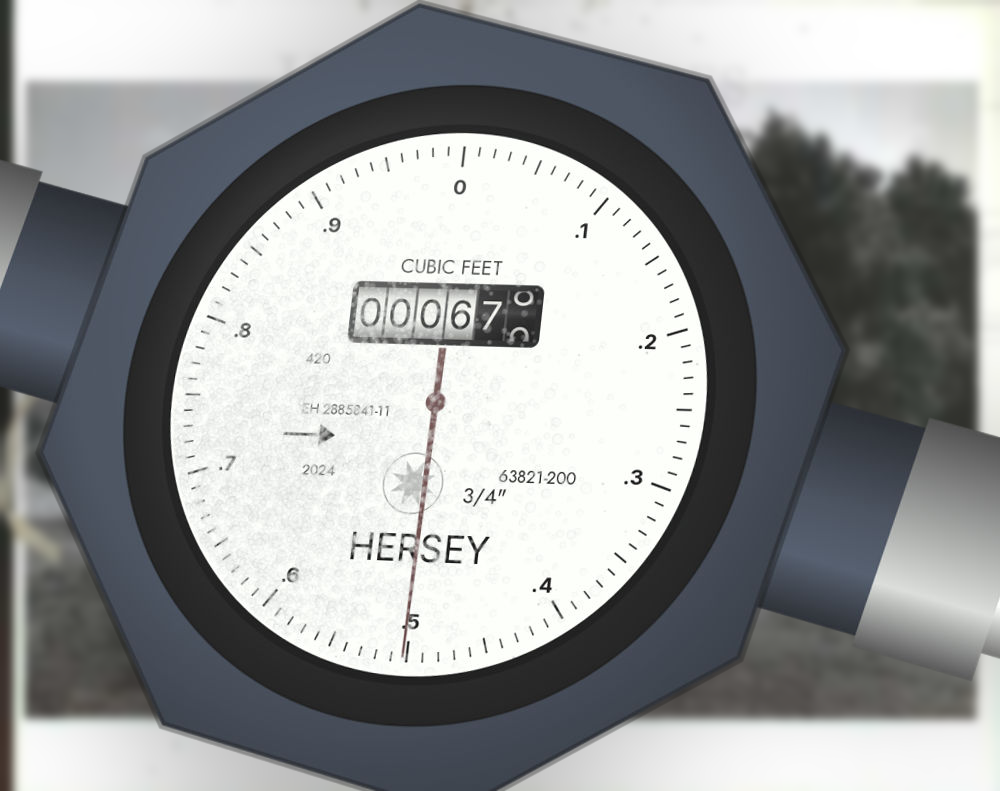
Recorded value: 678.50; ft³
